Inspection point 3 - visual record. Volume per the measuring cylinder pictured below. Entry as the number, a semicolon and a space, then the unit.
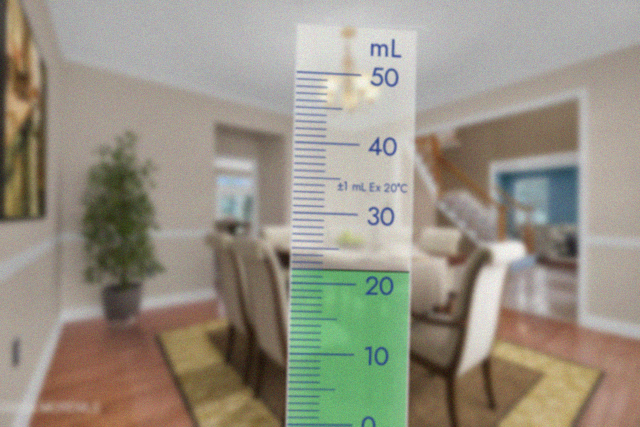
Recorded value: 22; mL
